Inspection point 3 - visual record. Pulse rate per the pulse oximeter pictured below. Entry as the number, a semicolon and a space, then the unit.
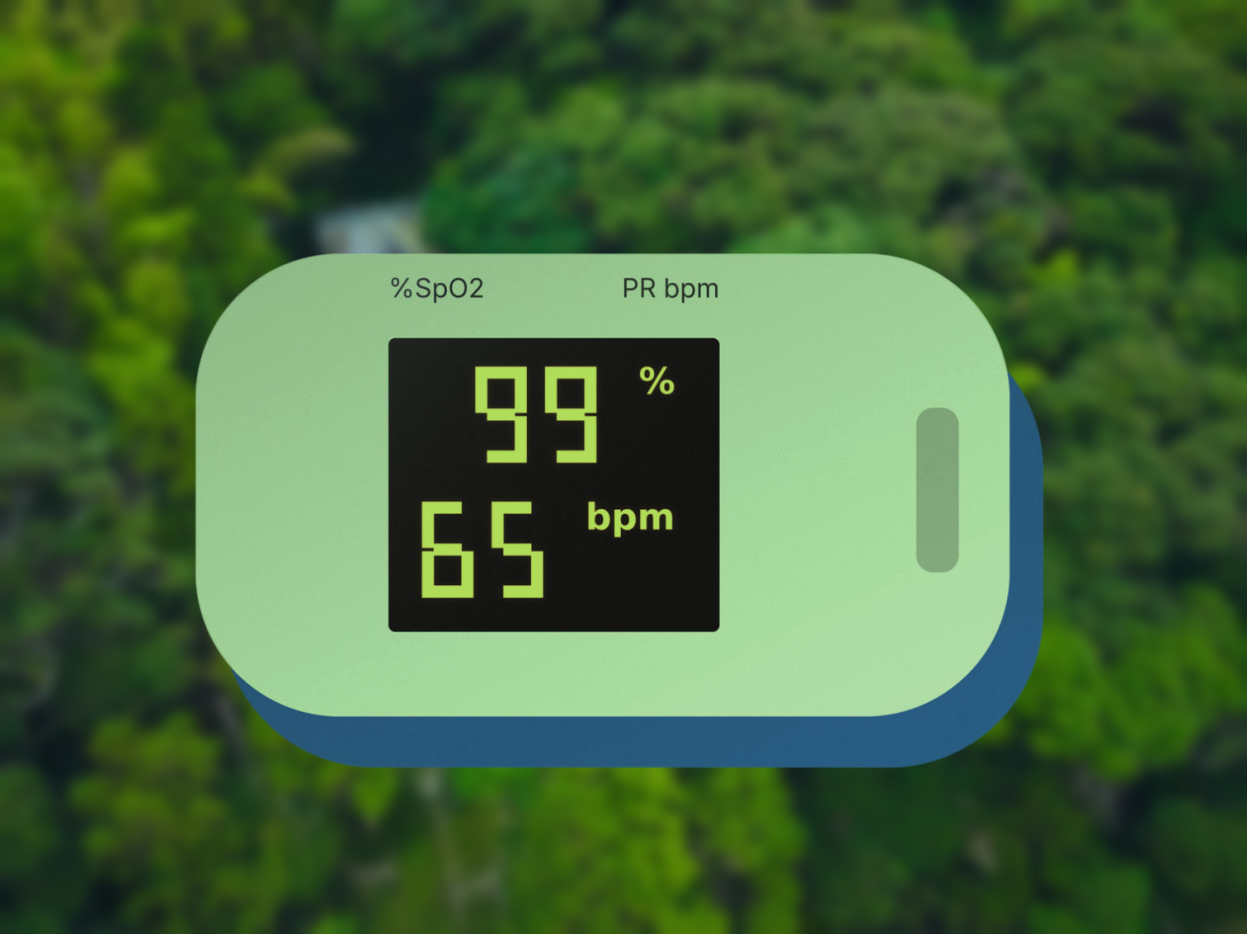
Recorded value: 65; bpm
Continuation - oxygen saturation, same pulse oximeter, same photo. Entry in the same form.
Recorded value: 99; %
